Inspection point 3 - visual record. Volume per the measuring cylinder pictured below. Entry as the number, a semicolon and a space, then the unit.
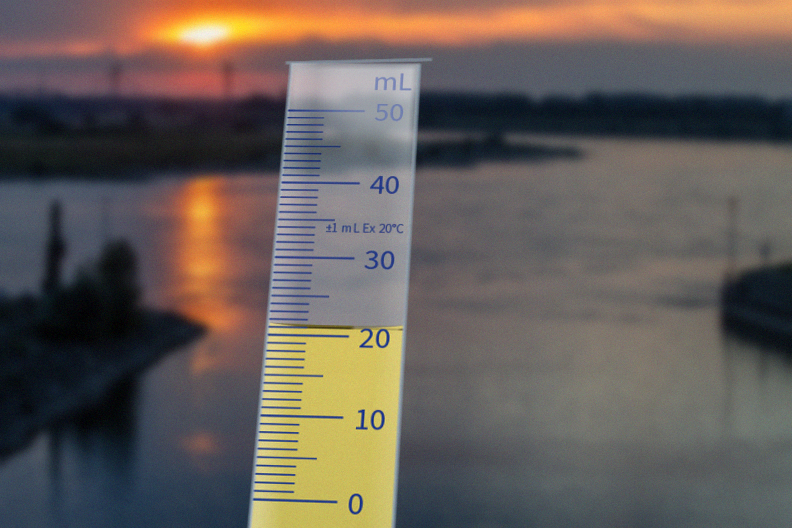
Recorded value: 21; mL
